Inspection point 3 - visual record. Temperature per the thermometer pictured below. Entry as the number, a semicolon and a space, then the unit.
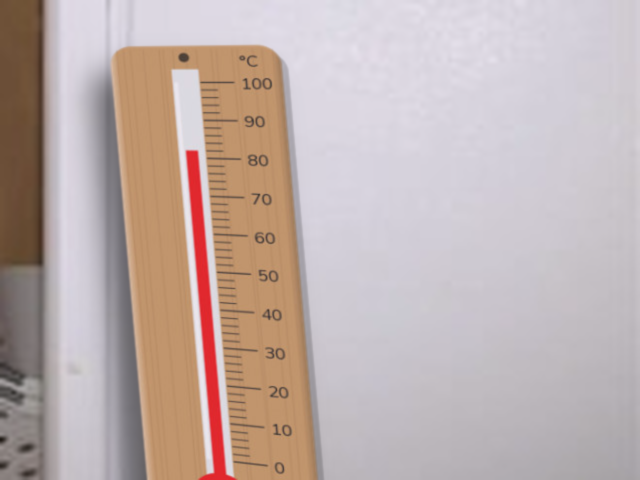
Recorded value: 82; °C
